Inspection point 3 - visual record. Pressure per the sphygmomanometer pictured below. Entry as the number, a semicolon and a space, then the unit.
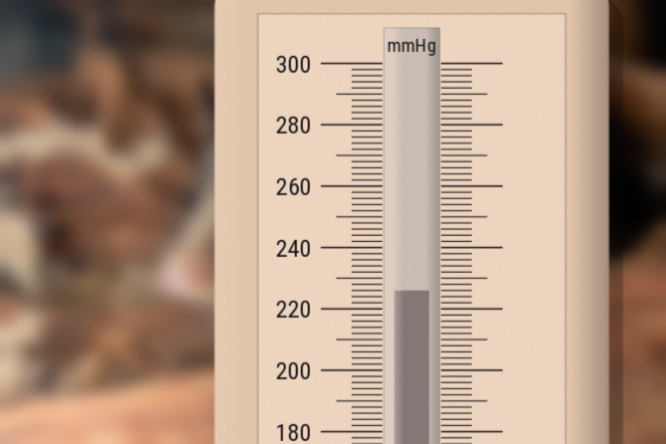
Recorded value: 226; mmHg
